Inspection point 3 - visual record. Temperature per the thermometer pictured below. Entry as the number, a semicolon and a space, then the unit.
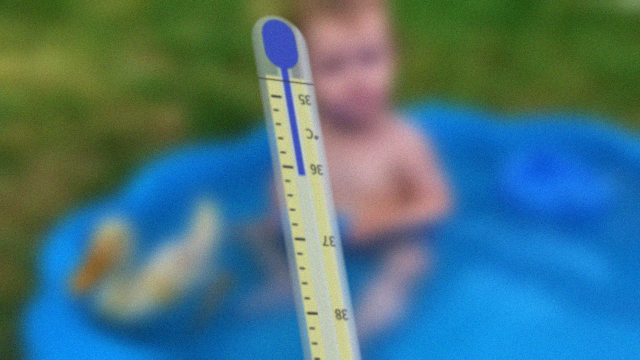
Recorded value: 36.1; °C
